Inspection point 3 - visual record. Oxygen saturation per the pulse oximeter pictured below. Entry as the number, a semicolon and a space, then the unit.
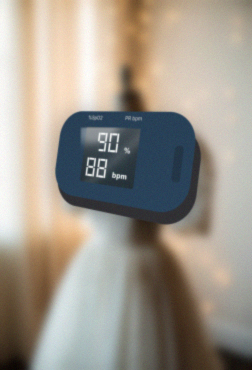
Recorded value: 90; %
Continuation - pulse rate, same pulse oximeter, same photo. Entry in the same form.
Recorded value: 88; bpm
